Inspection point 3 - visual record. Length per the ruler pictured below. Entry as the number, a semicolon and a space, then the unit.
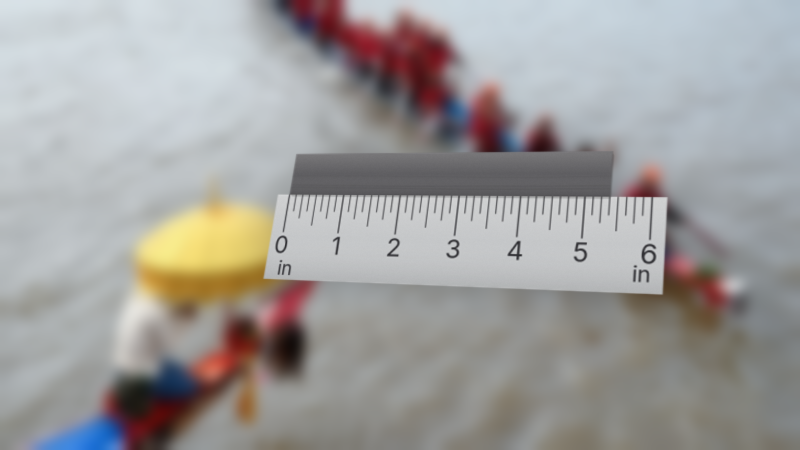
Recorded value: 5.375; in
